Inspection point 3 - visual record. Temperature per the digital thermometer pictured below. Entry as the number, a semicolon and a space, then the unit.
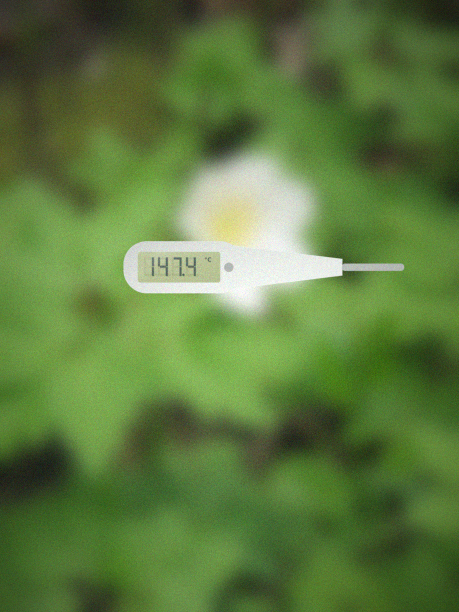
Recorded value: 147.4; °C
